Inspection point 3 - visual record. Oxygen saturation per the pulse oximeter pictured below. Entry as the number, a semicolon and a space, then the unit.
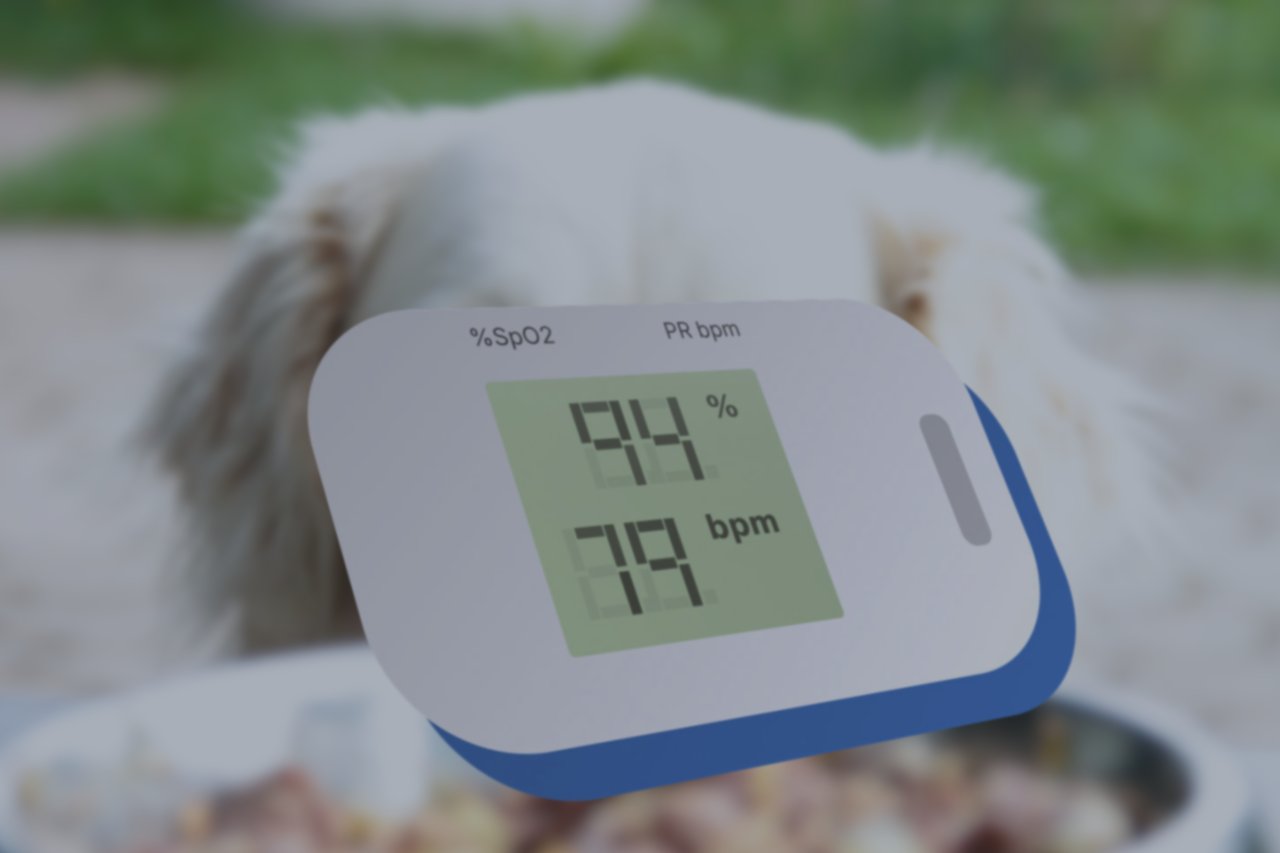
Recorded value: 94; %
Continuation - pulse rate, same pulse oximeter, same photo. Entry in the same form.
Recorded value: 79; bpm
